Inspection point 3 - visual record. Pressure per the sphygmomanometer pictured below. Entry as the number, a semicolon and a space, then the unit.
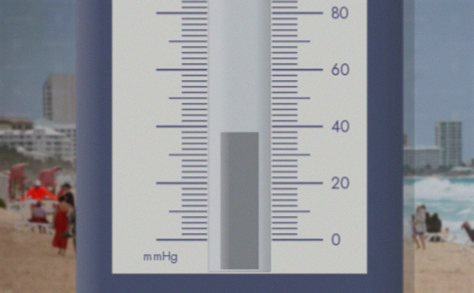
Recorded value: 38; mmHg
